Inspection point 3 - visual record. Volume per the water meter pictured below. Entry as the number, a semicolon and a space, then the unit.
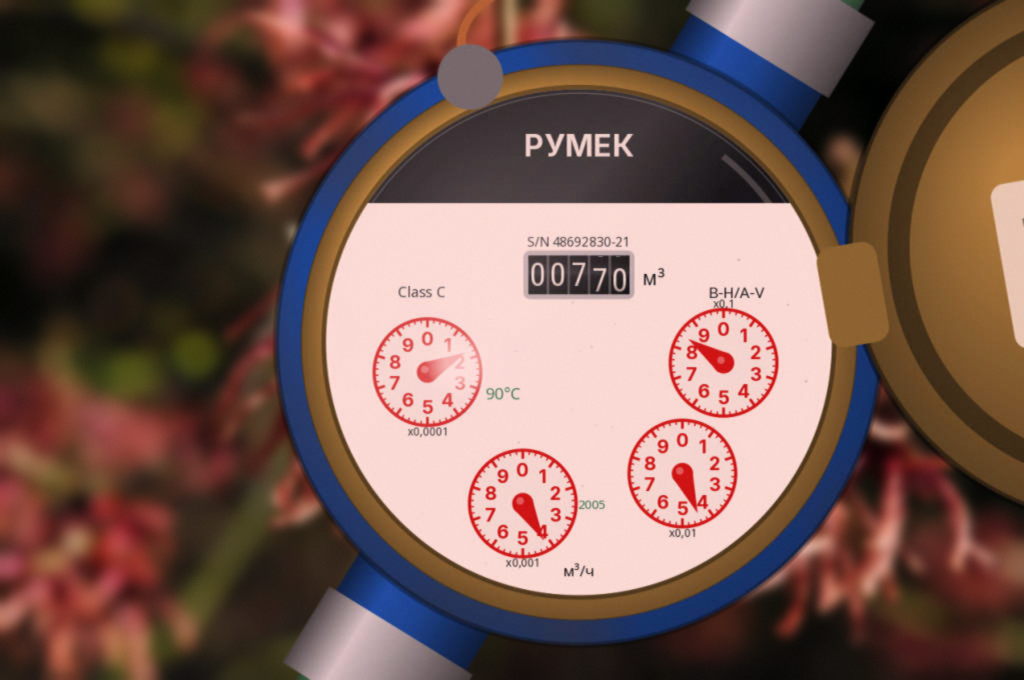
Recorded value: 769.8441; m³
